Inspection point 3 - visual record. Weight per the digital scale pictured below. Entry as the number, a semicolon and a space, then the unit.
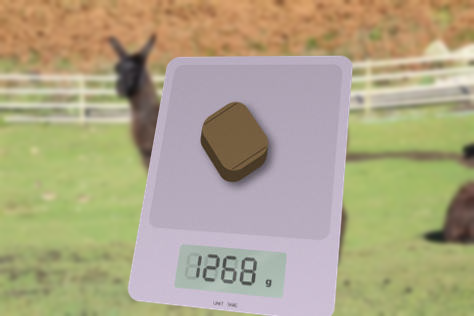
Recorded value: 1268; g
